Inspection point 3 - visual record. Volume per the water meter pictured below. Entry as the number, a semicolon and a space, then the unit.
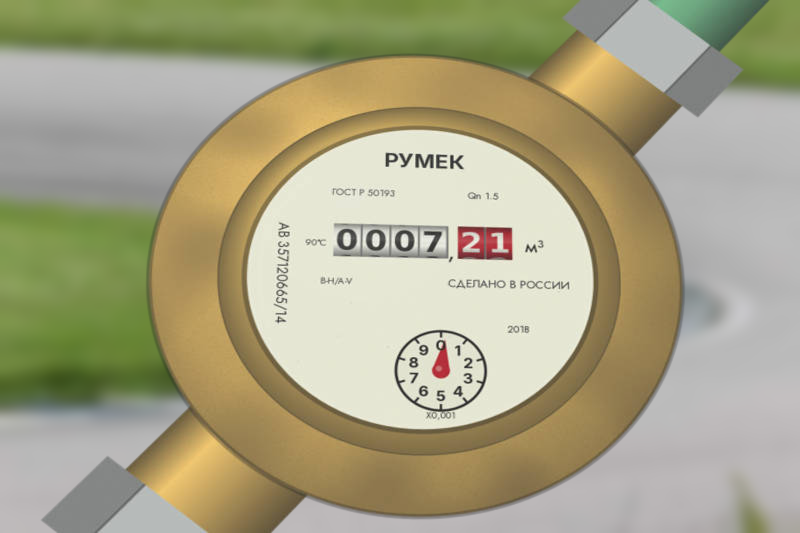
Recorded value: 7.210; m³
